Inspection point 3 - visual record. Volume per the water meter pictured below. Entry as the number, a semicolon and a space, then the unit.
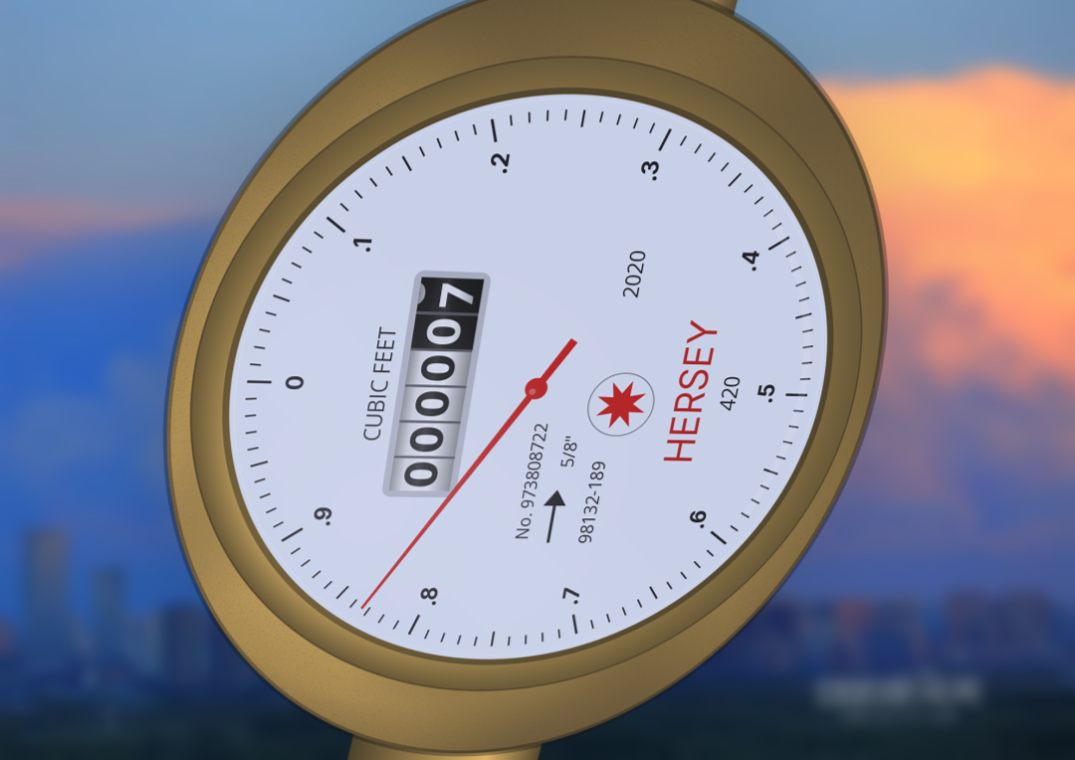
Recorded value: 6.83; ft³
